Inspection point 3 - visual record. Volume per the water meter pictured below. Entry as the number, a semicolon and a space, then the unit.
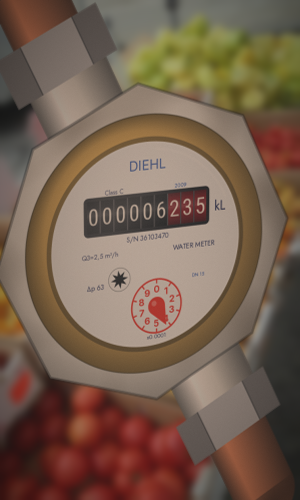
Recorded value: 6.2354; kL
